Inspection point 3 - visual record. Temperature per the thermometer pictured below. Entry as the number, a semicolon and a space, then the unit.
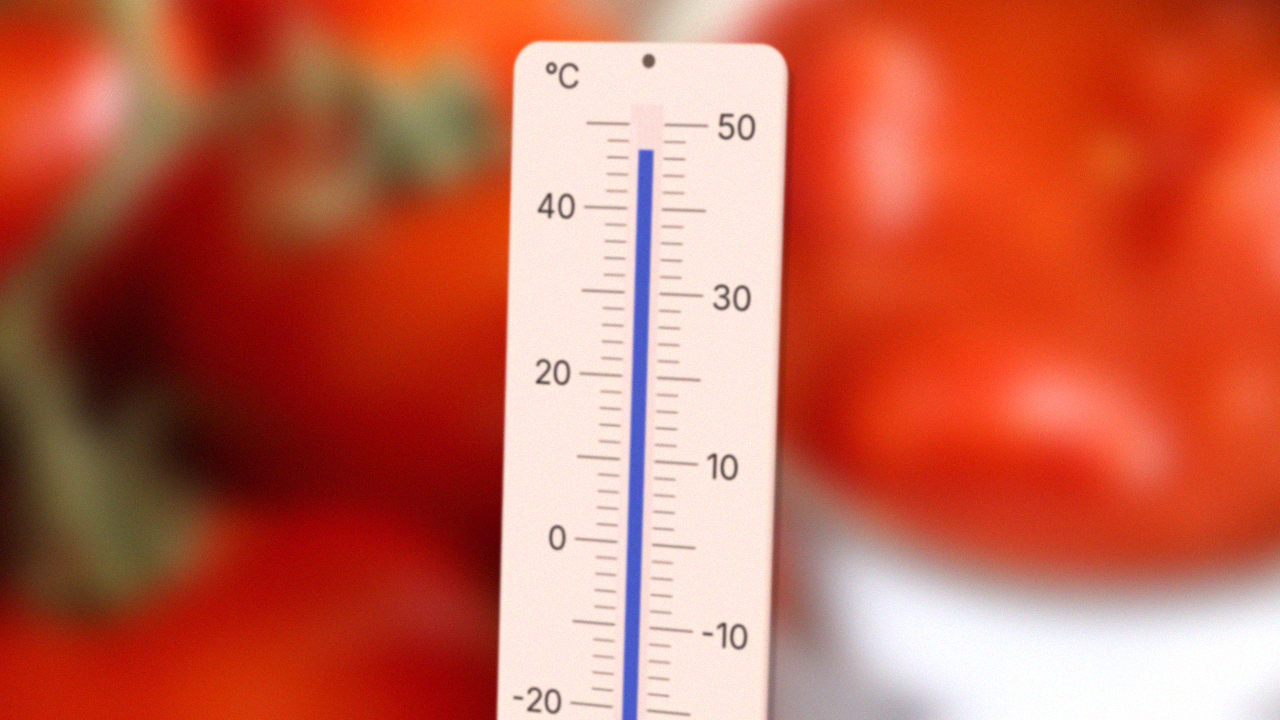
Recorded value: 47; °C
